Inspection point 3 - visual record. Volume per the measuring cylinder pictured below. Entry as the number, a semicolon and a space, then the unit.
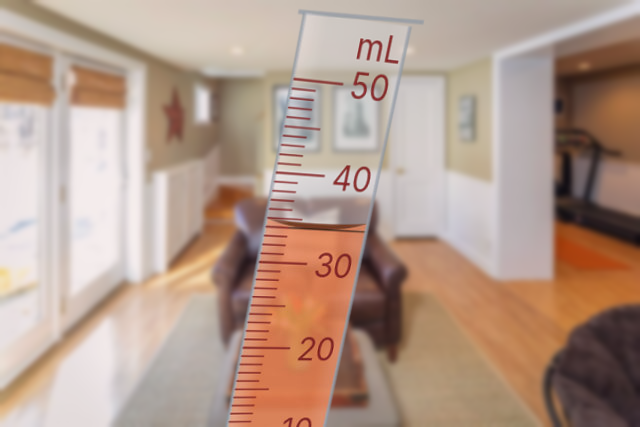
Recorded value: 34; mL
